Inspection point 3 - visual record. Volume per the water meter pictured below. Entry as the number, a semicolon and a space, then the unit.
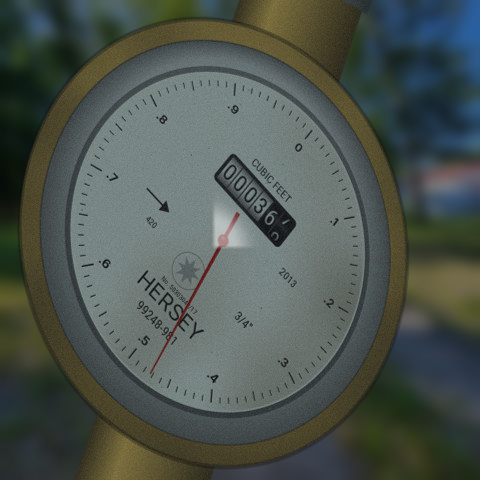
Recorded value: 367.47; ft³
